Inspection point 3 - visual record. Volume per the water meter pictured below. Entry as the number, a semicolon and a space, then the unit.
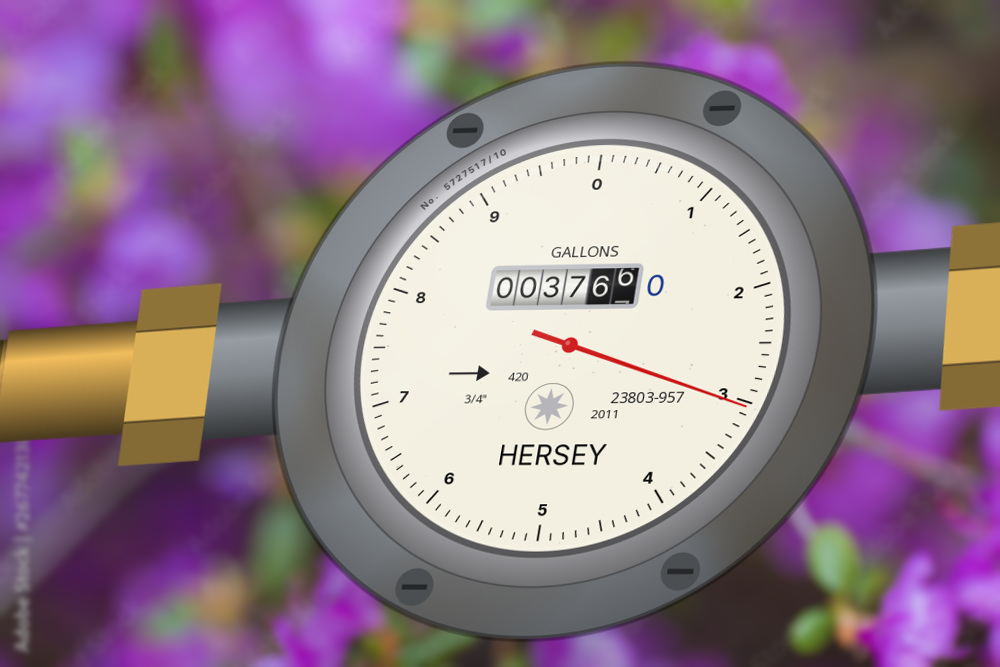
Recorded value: 37663.0; gal
